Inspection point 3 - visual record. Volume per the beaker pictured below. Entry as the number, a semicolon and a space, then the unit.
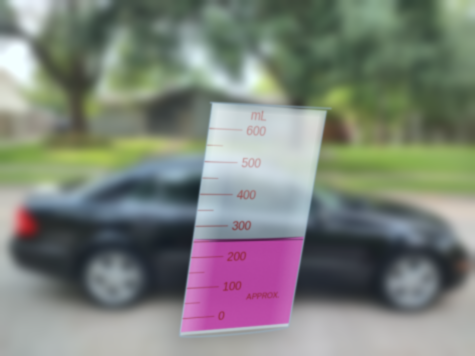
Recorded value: 250; mL
